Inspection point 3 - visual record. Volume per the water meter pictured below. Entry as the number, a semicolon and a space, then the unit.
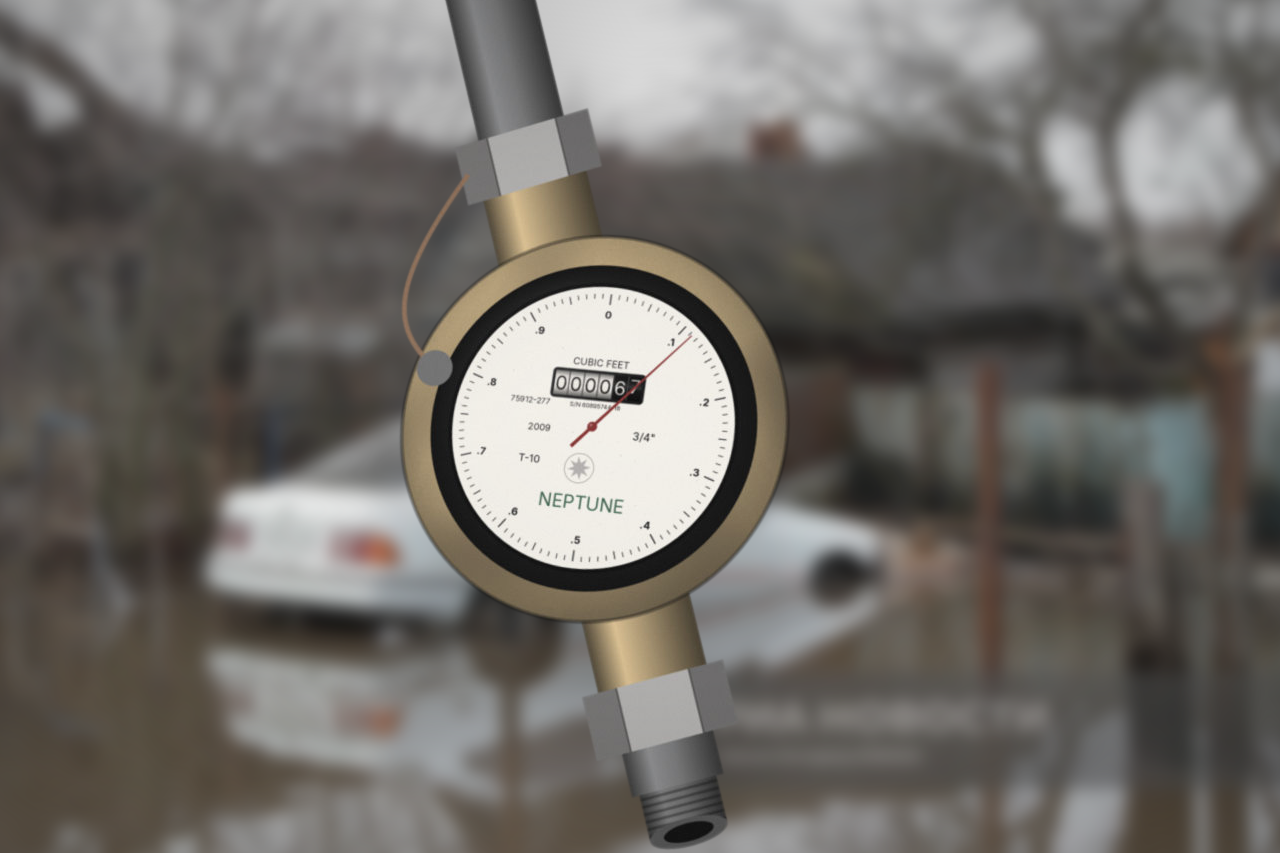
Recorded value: 67.11; ft³
